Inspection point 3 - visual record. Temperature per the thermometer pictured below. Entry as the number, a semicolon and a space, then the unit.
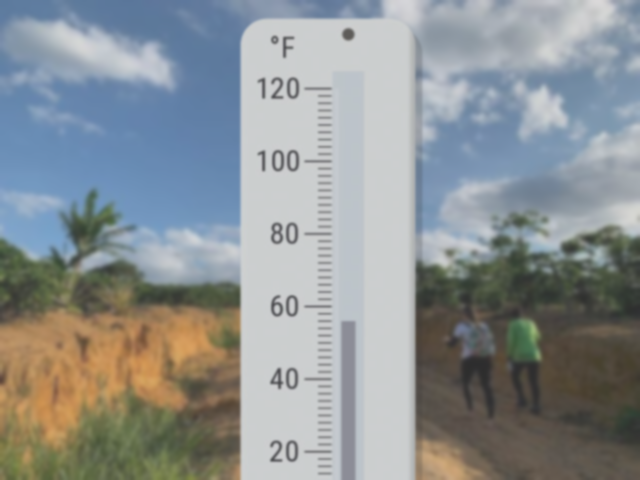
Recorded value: 56; °F
